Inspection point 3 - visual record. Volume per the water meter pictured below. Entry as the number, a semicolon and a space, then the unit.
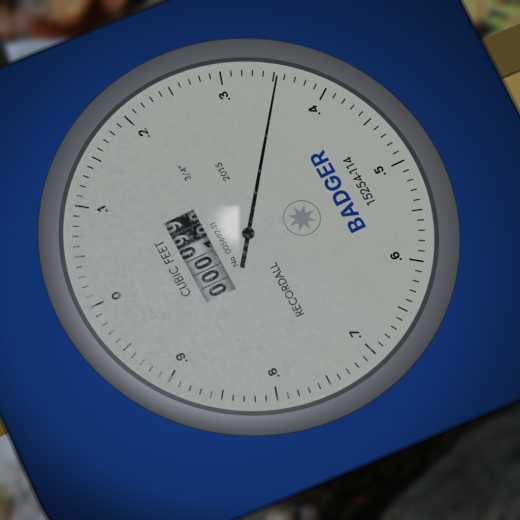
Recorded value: 99.35; ft³
